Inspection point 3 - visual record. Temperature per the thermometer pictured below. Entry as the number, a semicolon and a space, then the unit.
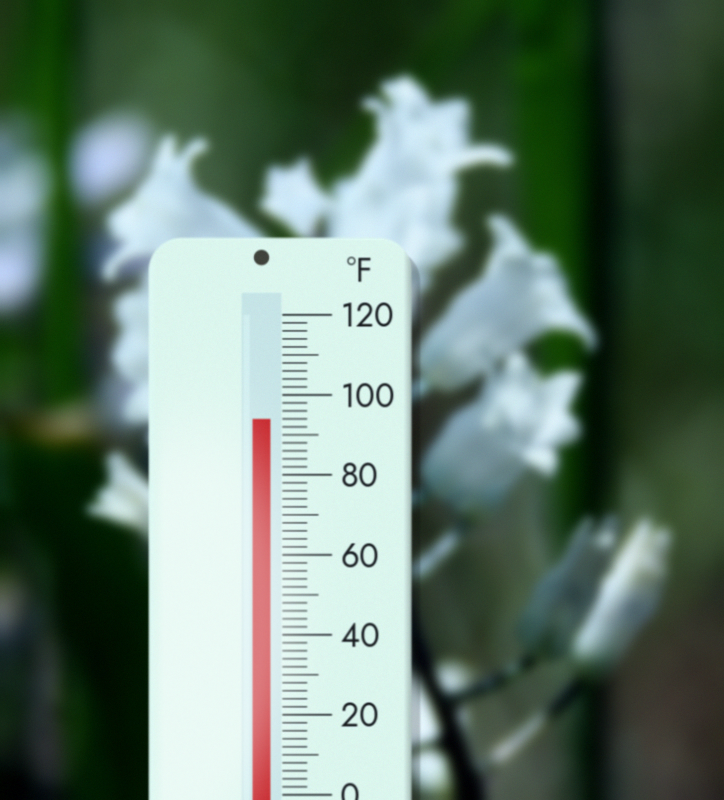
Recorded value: 94; °F
